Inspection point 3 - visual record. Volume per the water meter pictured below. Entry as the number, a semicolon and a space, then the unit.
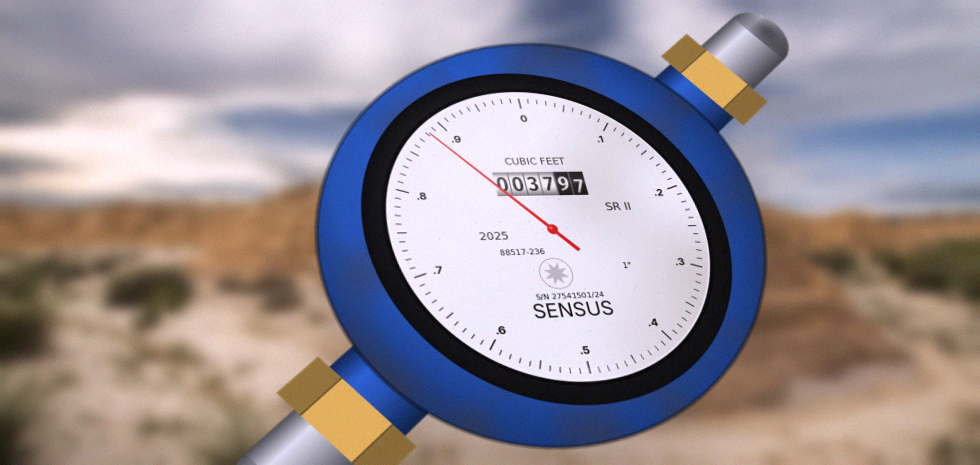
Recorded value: 3796.88; ft³
